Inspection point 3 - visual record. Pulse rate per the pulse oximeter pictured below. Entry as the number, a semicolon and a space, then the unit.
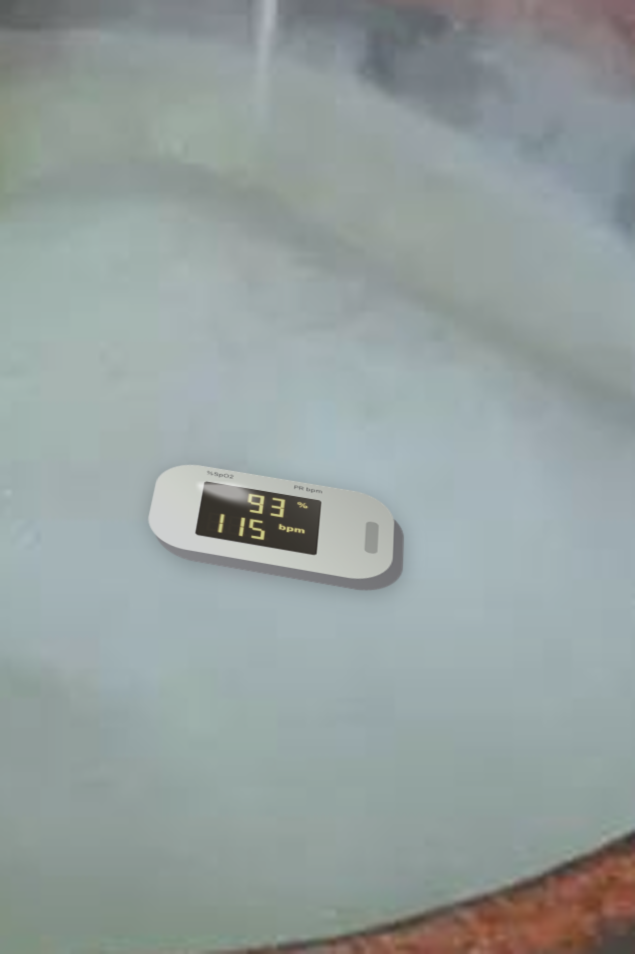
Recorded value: 115; bpm
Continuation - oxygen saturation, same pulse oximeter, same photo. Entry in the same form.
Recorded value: 93; %
